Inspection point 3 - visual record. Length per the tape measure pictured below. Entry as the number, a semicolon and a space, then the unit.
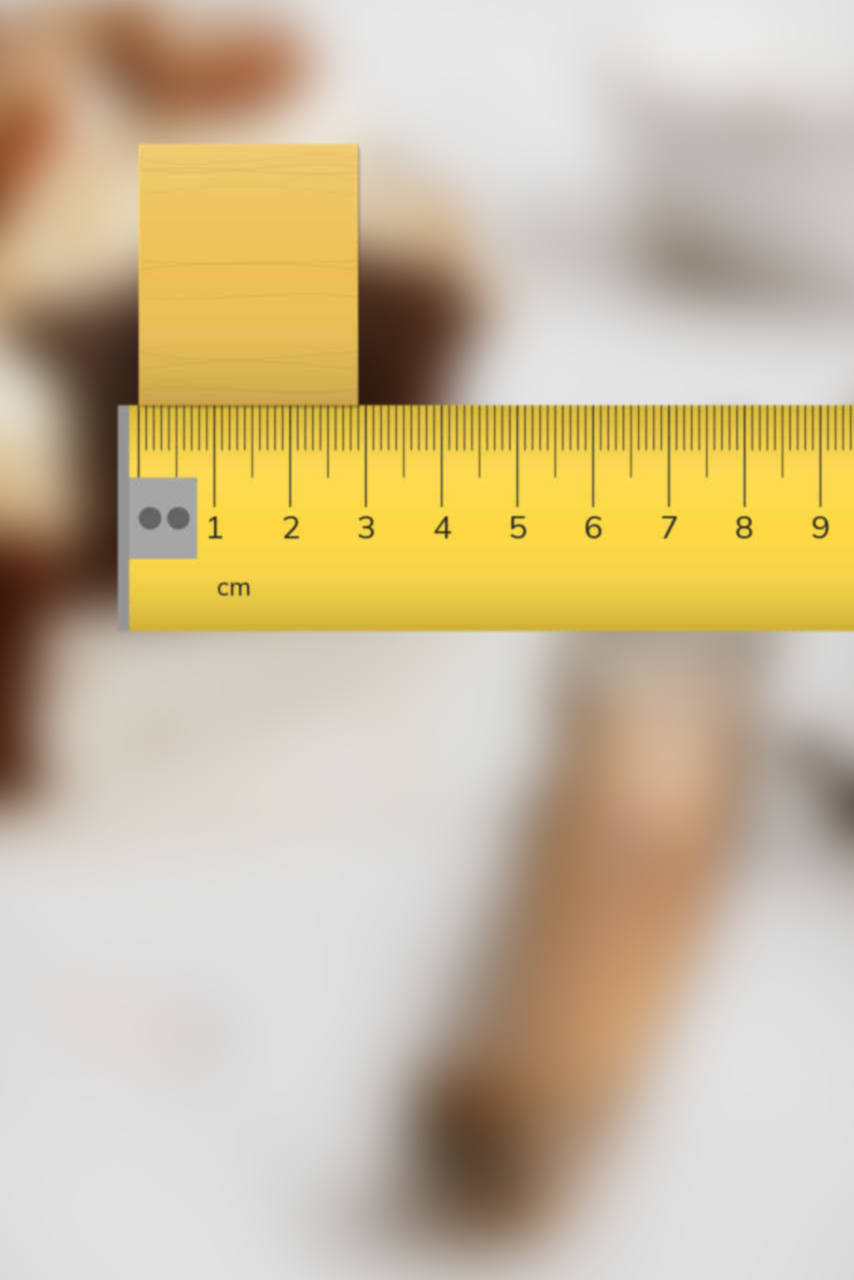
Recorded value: 2.9; cm
